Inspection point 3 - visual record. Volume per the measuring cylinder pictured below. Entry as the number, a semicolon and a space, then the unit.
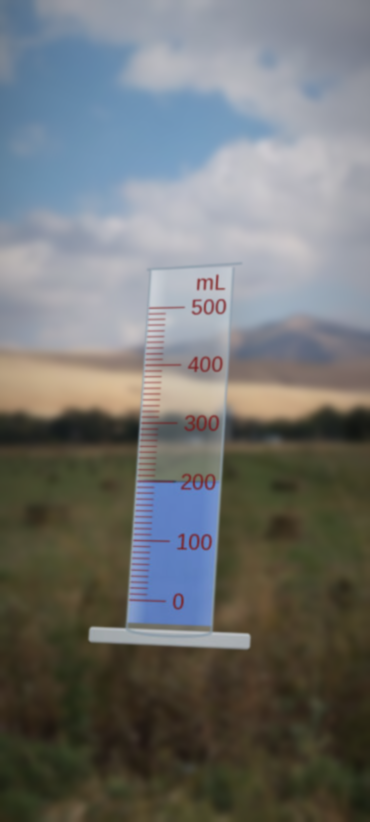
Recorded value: 200; mL
